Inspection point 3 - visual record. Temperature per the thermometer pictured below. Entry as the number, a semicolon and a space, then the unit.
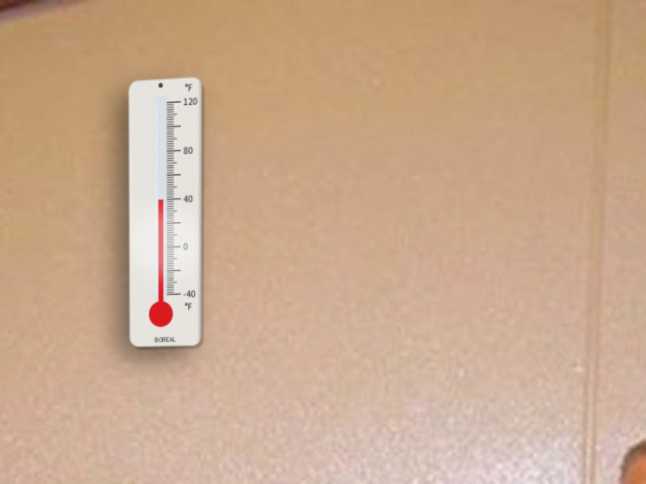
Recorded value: 40; °F
